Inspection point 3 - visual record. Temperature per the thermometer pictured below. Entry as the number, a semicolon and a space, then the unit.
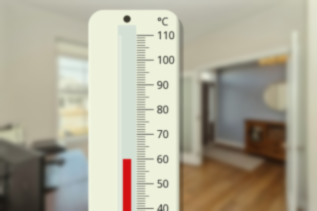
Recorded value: 60; °C
